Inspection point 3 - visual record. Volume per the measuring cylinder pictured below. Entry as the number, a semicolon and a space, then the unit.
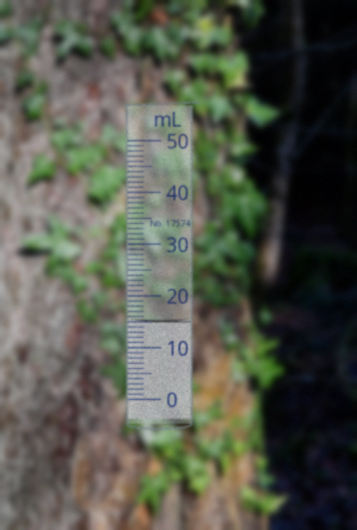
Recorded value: 15; mL
